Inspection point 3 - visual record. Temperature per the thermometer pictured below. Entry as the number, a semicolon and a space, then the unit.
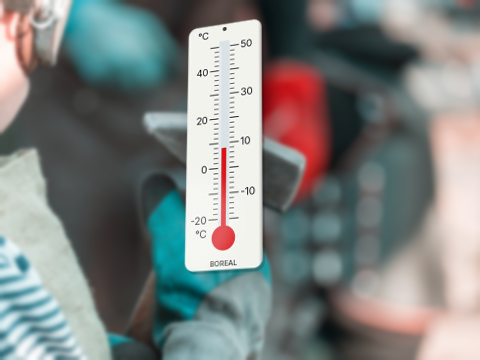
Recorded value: 8; °C
